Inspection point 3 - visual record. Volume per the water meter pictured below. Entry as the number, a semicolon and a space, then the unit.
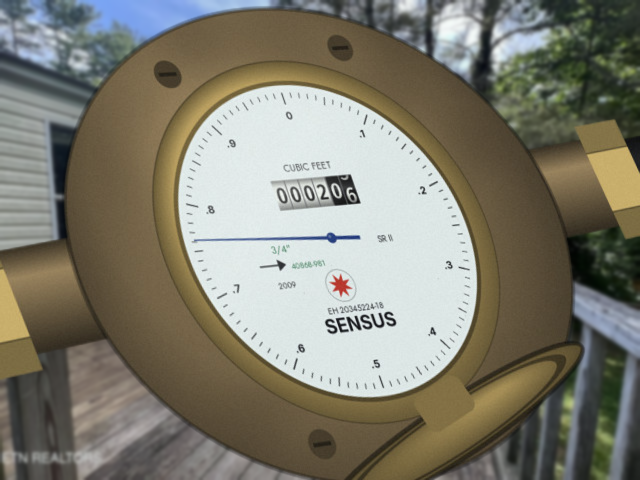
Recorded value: 205.76; ft³
